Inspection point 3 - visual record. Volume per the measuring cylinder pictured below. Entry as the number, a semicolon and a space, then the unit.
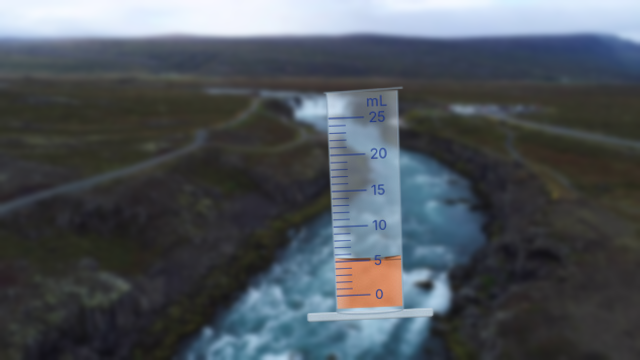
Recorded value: 5; mL
